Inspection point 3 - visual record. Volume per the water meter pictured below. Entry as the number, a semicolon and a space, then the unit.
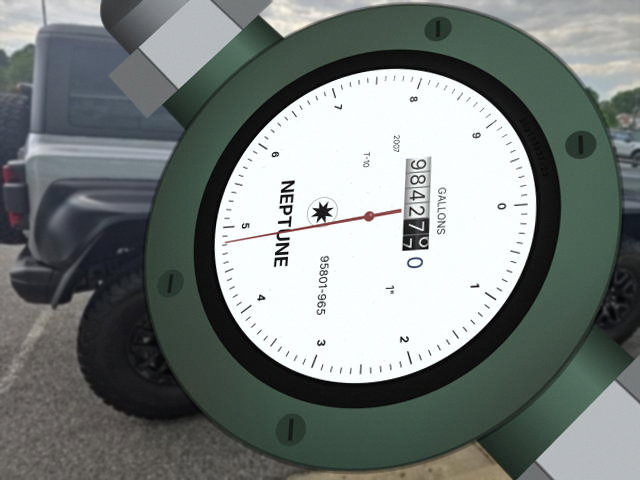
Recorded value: 9842764.8; gal
